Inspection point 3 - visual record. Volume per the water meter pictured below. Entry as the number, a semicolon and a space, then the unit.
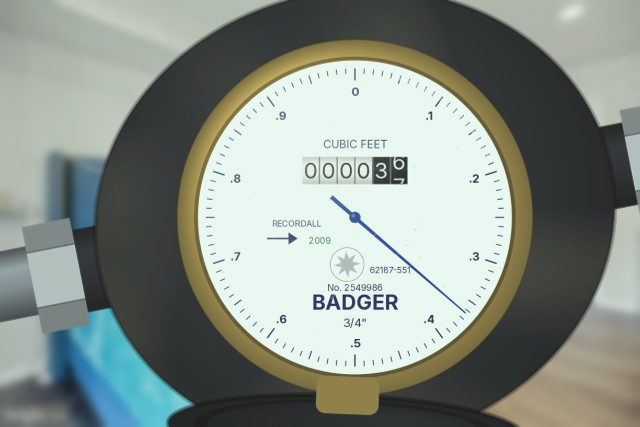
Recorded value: 36.36; ft³
